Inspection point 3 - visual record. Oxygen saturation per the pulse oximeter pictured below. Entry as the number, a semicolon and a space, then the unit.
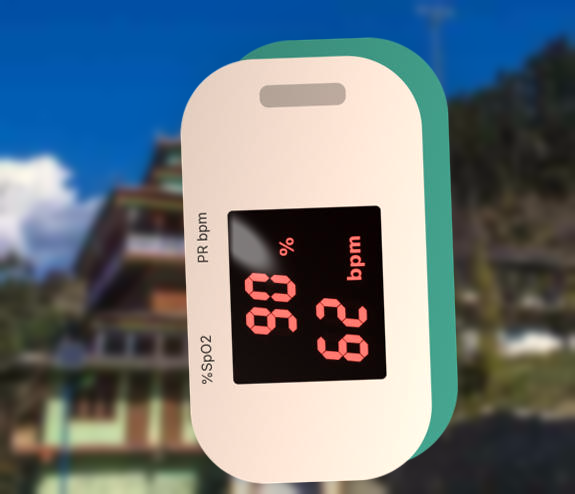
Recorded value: 90; %
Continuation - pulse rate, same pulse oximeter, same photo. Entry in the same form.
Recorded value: 62; bpm
